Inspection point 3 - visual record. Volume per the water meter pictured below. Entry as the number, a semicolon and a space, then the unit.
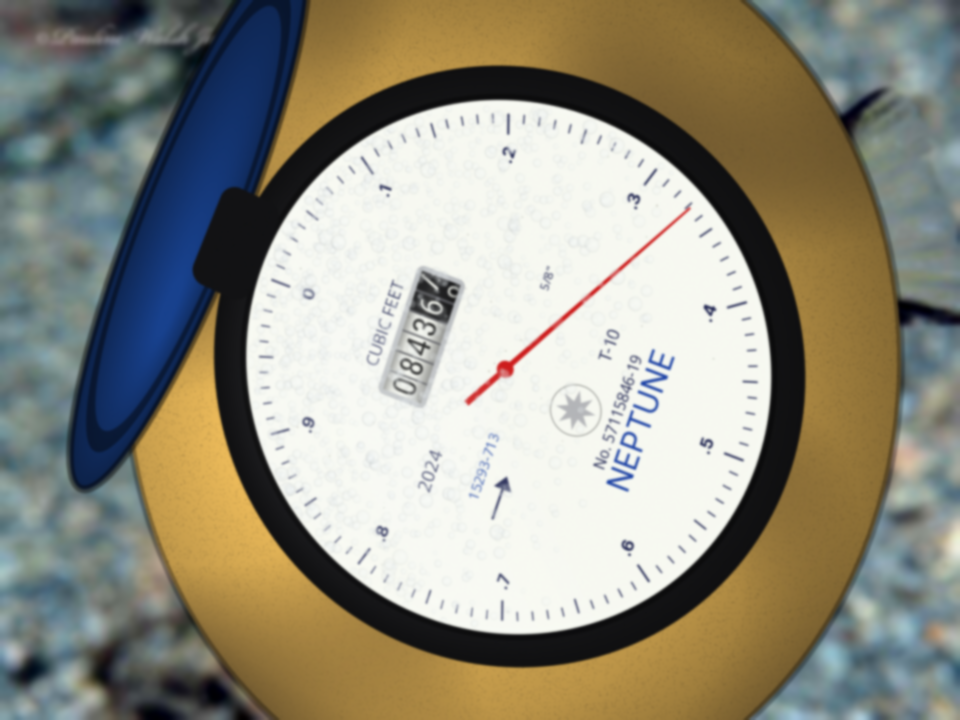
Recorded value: 84367.33; ft³
